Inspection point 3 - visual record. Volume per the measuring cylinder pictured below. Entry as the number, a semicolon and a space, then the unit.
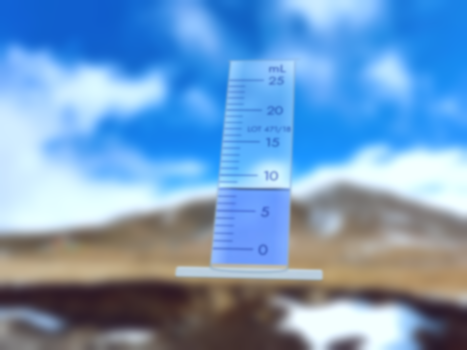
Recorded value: 8; mL
